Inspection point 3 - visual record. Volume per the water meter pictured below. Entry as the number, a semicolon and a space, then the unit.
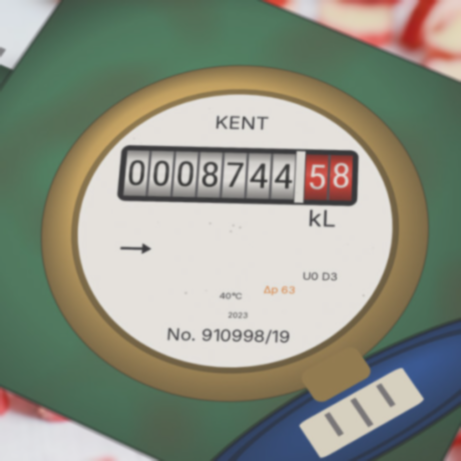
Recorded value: 8744.58; kL
